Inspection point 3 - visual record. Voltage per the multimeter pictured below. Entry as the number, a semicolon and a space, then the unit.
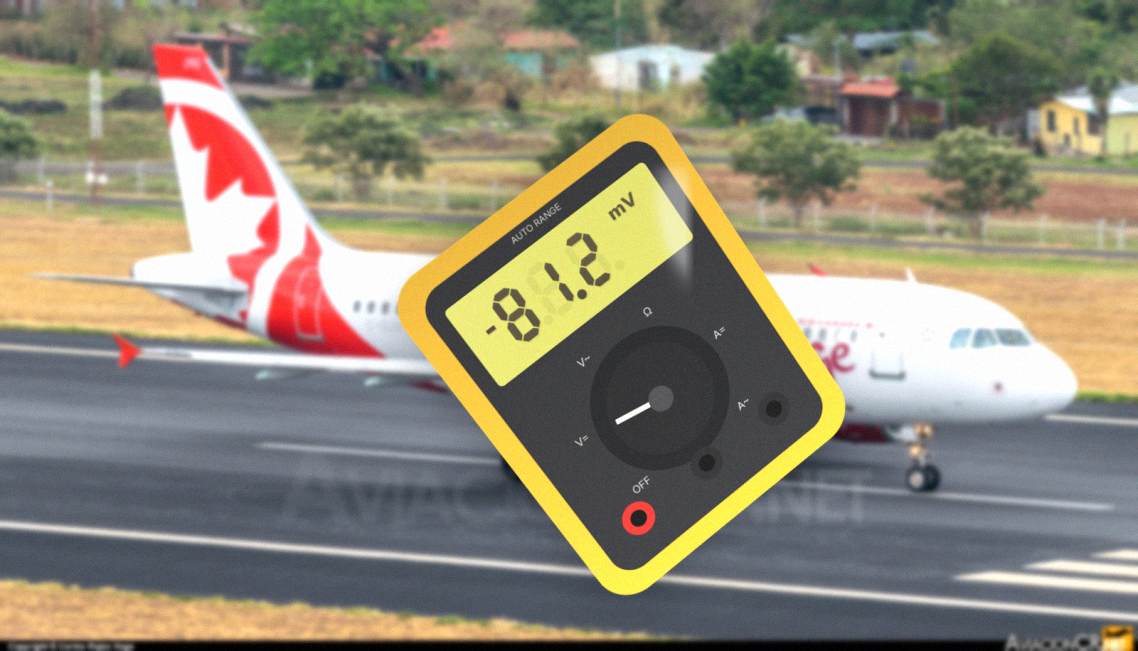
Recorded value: -81.2; mV
